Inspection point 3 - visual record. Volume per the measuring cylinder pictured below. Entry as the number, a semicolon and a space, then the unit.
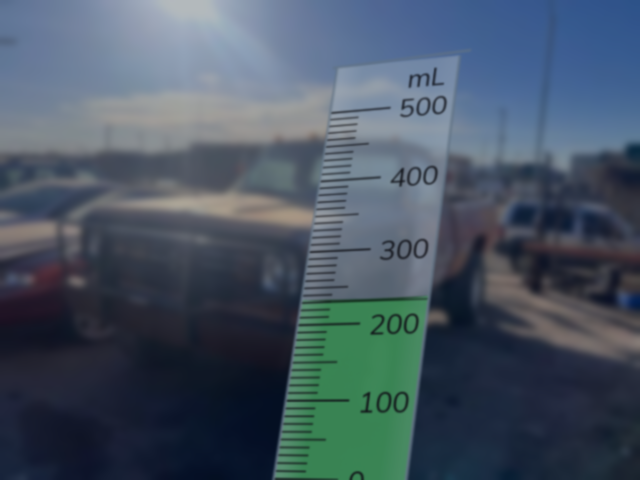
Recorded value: 230; mL
